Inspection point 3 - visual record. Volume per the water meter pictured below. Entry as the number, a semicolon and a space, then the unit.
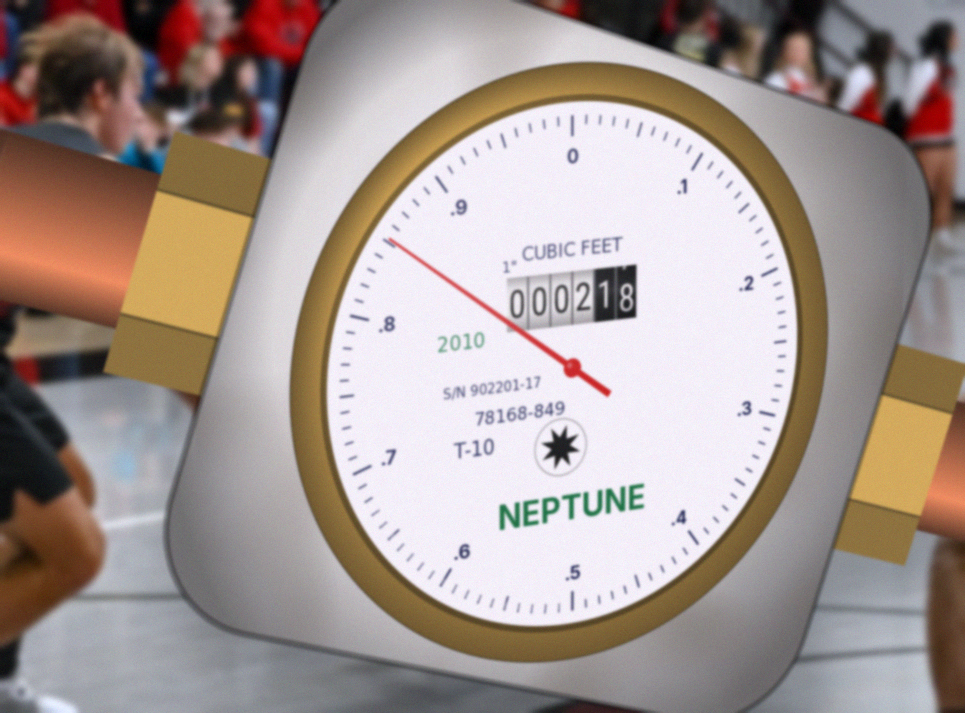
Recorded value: 217.85; ft³
